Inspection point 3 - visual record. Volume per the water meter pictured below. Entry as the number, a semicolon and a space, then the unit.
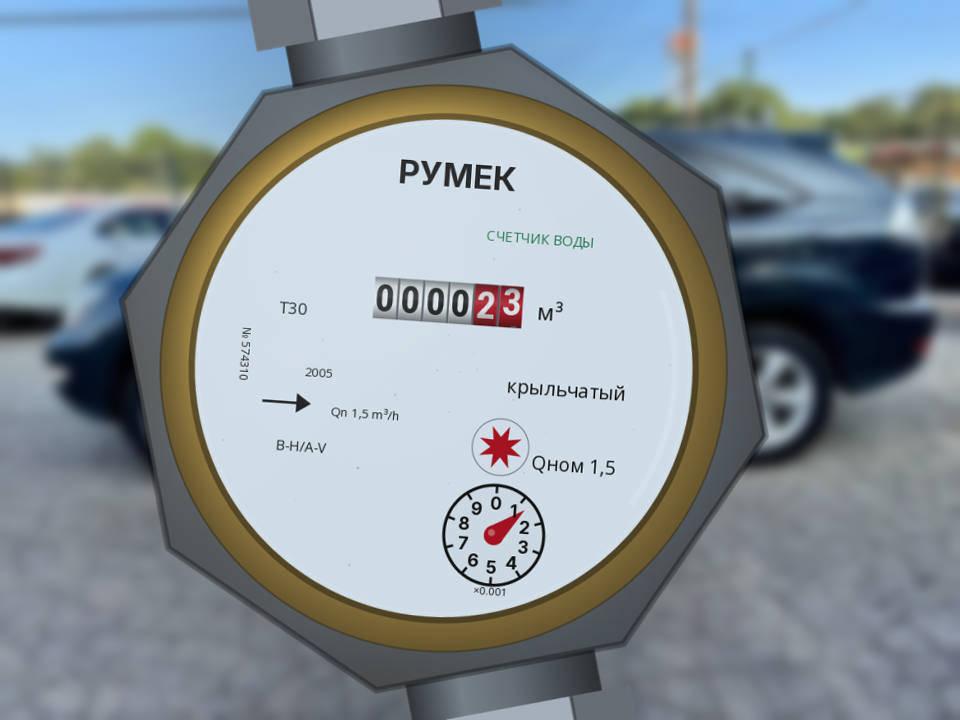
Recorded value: 0.231; m³
